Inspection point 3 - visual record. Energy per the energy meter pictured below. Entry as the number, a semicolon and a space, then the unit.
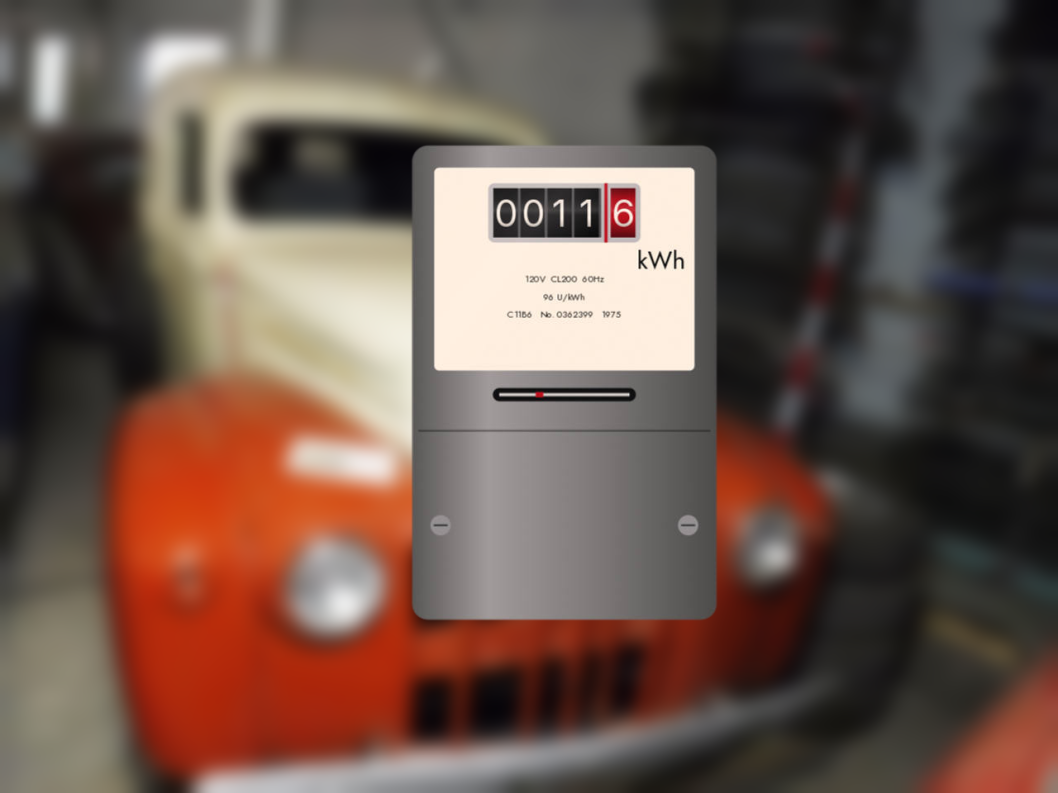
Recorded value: 11.6; kWh
